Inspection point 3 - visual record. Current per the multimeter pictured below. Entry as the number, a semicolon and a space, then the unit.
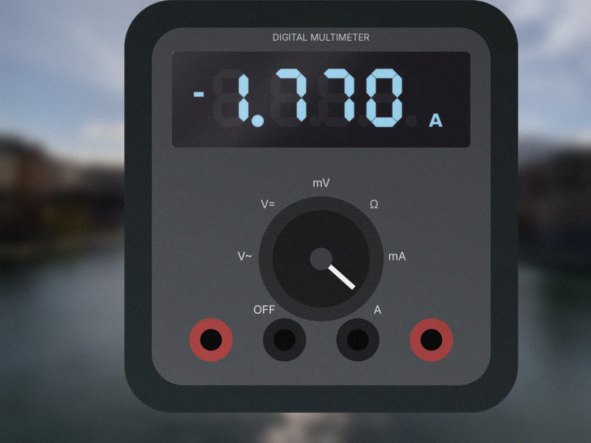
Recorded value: -1.770; A
